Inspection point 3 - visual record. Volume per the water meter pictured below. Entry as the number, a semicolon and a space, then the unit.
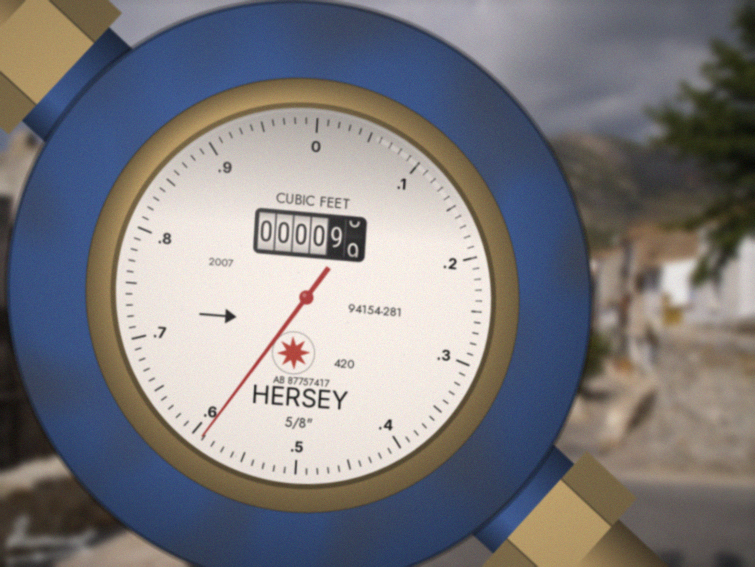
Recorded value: 98.59; ft³
